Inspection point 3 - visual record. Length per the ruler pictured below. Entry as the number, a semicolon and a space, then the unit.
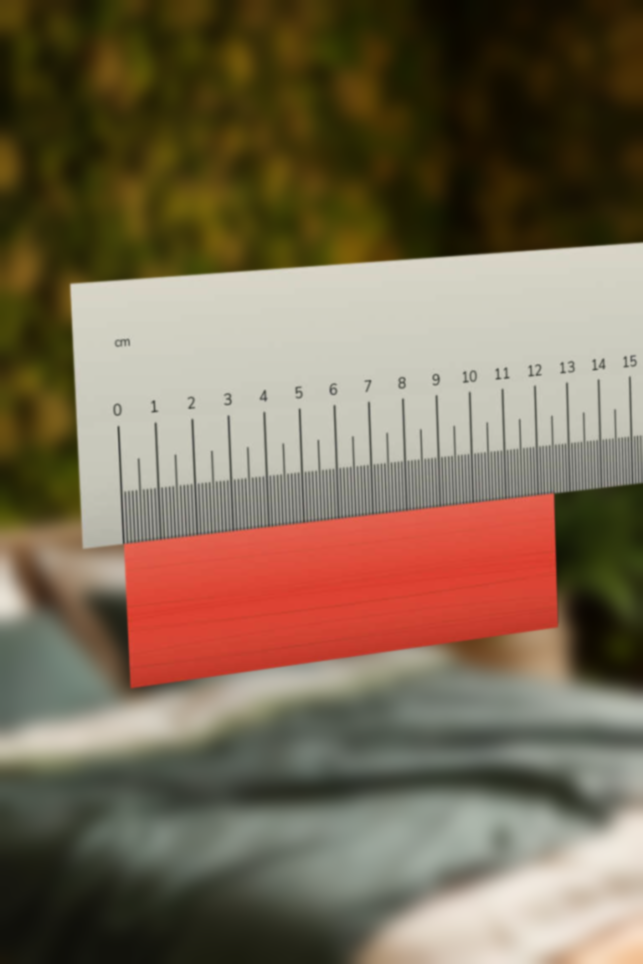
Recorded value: 12.5; cm
